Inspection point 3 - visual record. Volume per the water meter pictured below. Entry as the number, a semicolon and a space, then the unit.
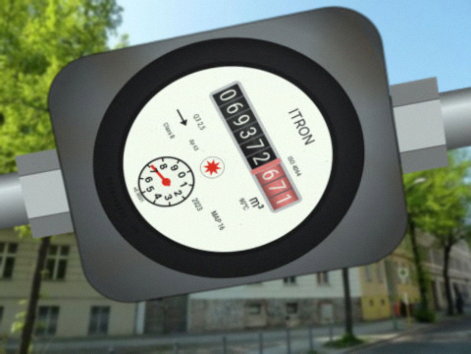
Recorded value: 69372.6717; m³
